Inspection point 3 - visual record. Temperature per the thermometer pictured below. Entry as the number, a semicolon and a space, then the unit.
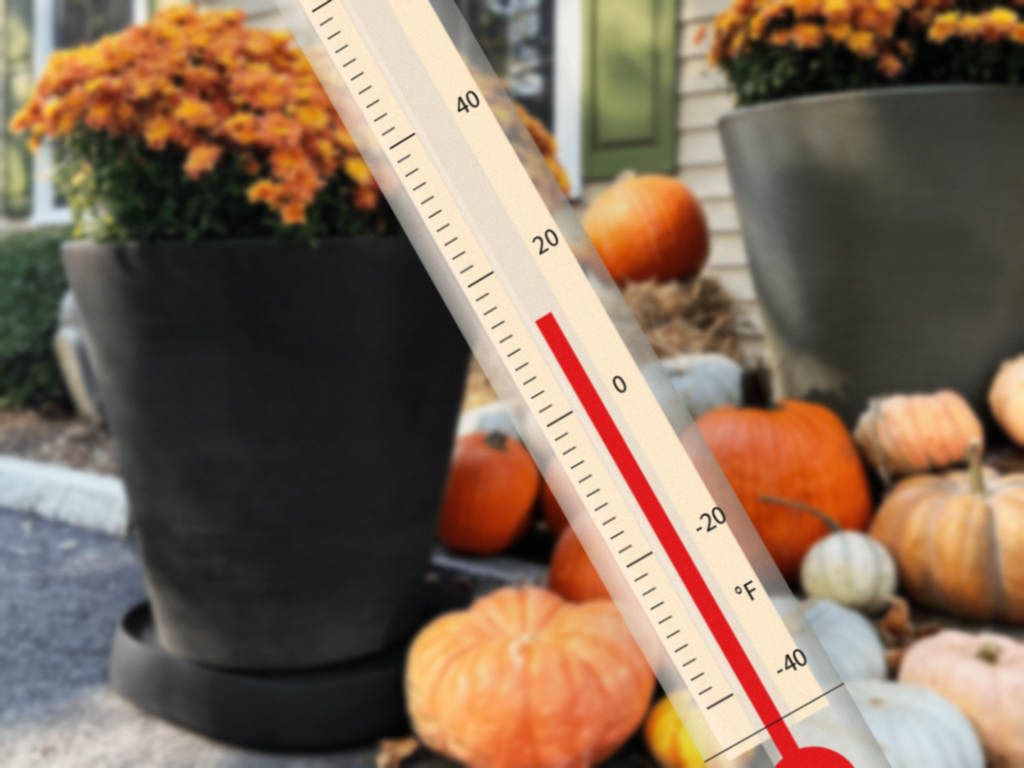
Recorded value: 12; °F
